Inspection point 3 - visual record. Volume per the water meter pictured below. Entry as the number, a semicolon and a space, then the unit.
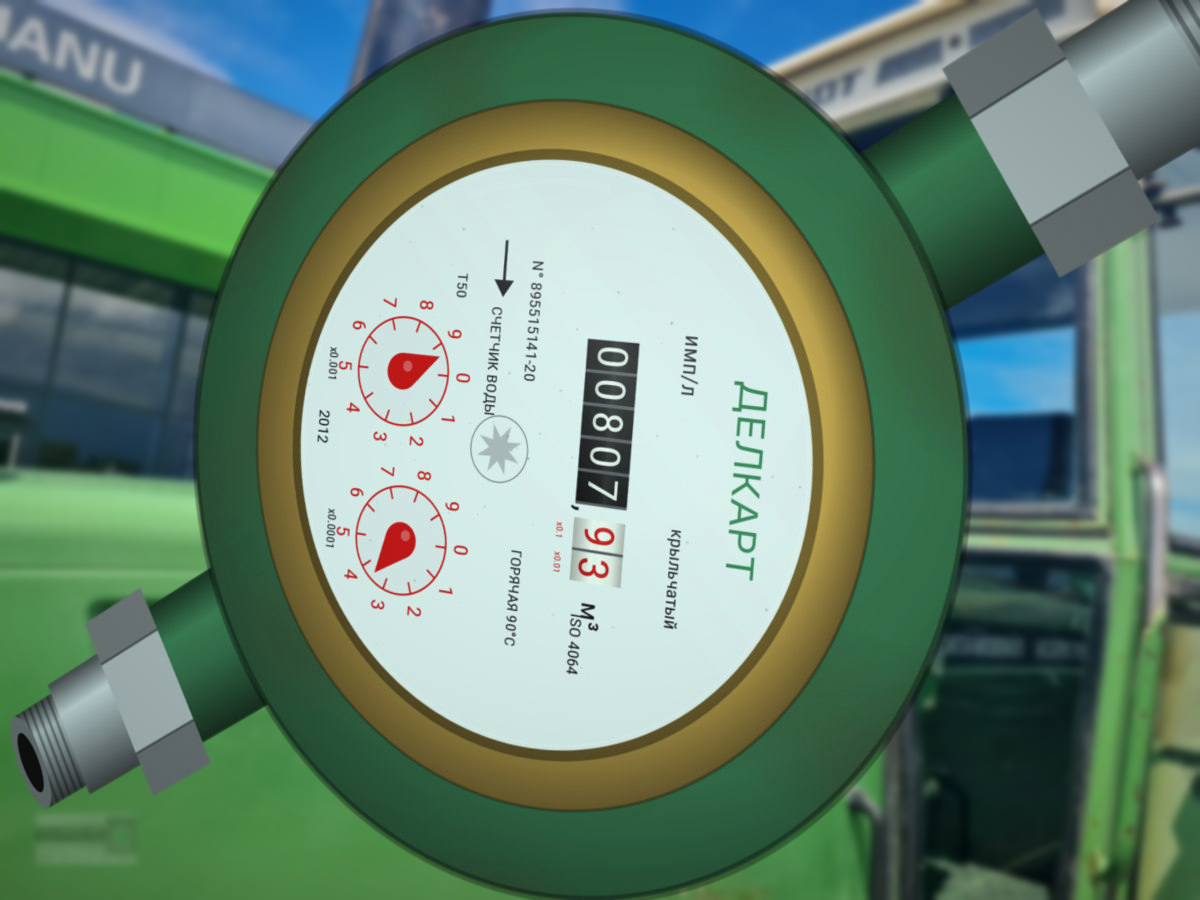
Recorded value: 807.9293; m³
